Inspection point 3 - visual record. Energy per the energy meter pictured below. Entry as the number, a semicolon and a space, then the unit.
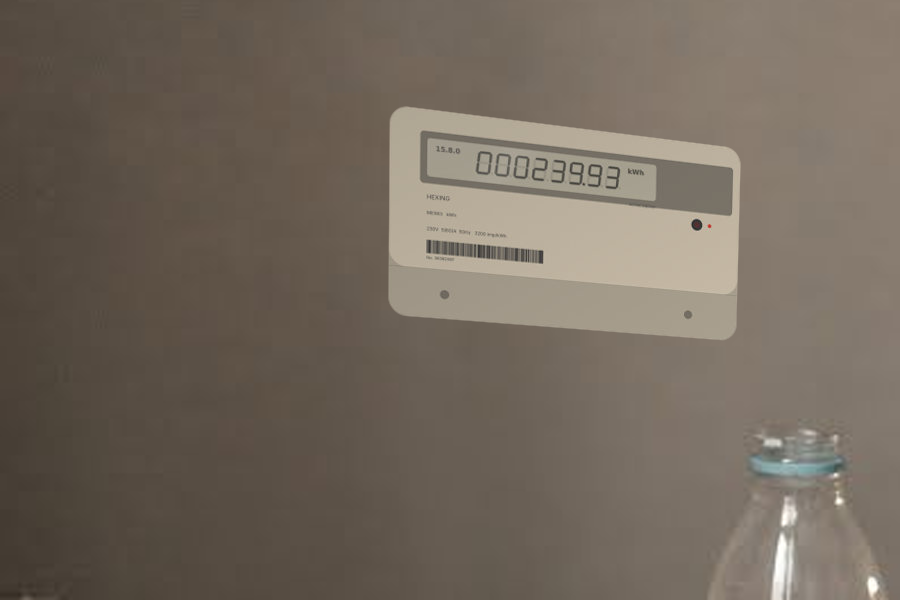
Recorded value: 239.93; kWh
